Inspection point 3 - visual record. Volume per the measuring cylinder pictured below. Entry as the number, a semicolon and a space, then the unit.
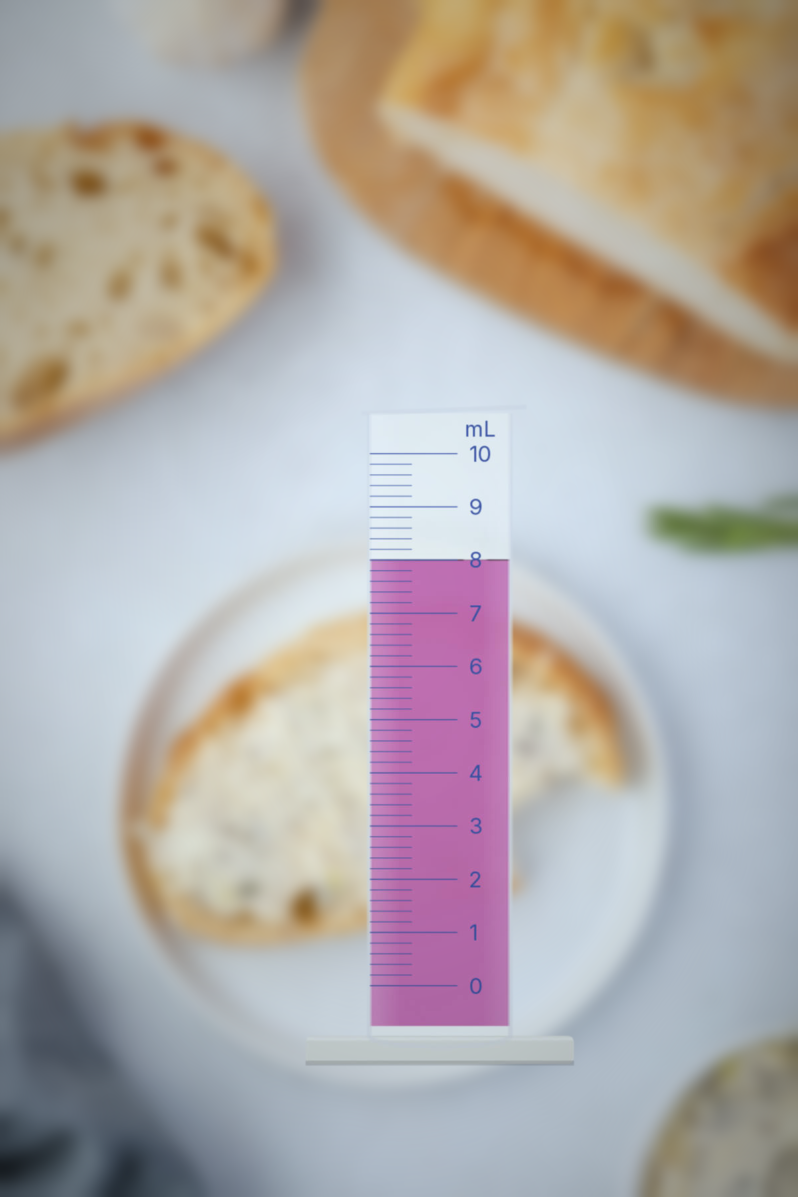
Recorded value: 8; mL
